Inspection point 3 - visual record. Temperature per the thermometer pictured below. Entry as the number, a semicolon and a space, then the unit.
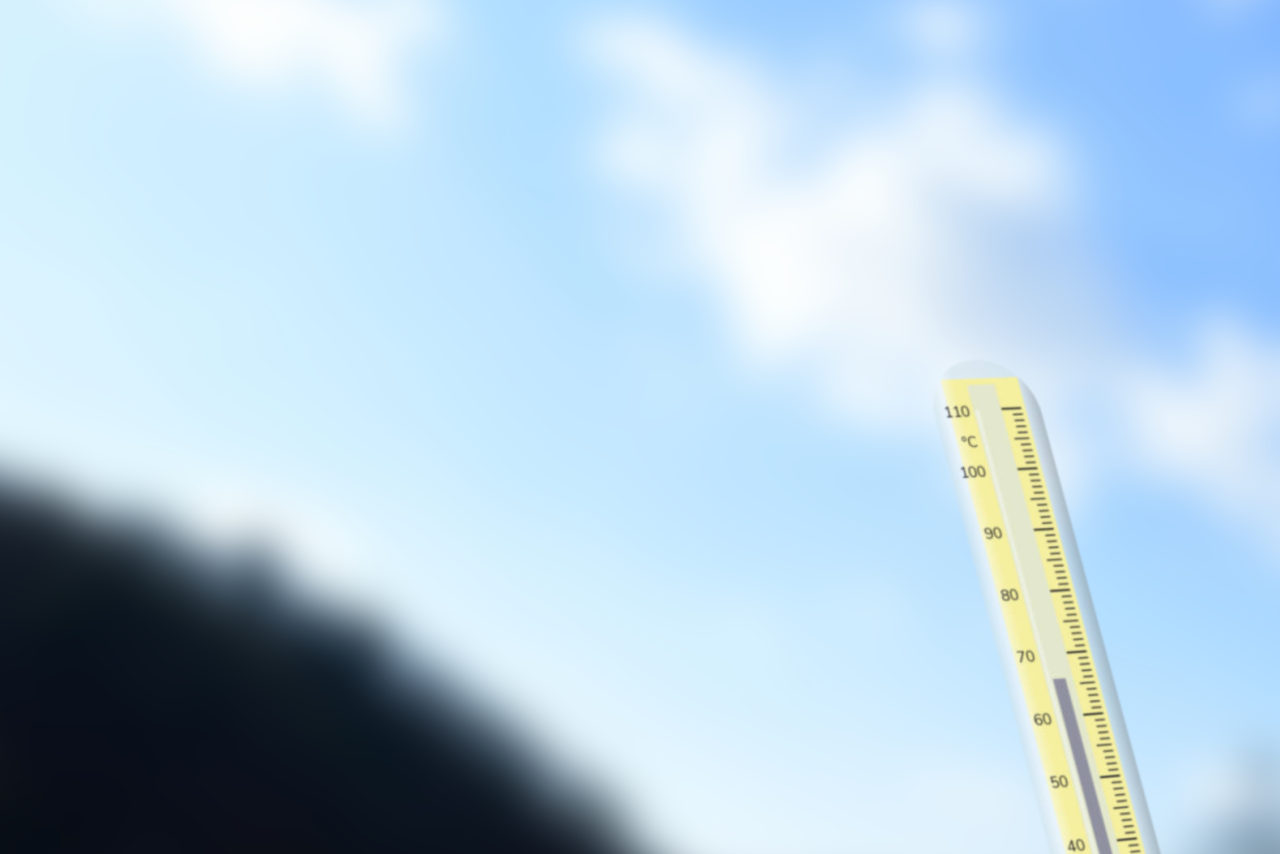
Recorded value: 66; °C
